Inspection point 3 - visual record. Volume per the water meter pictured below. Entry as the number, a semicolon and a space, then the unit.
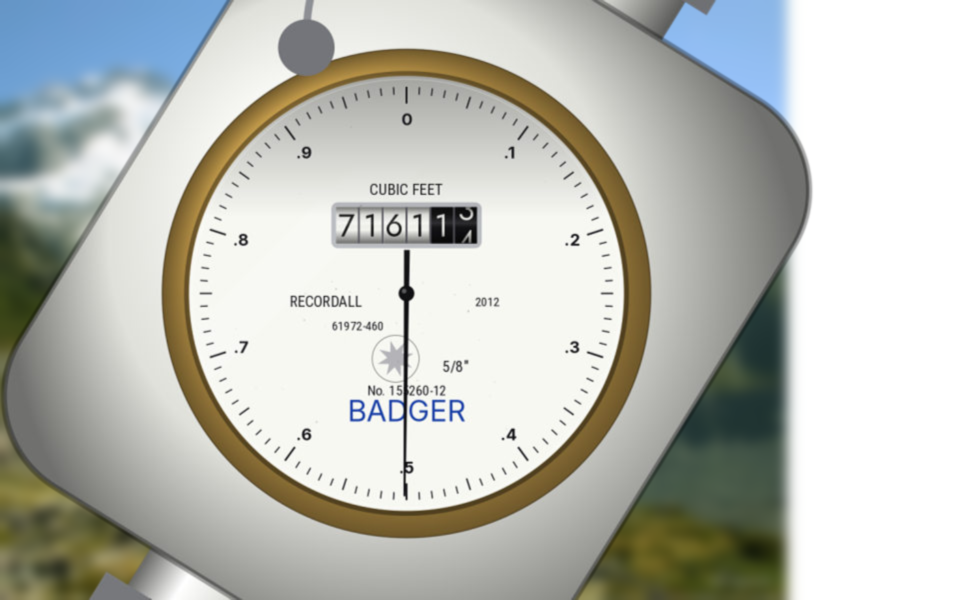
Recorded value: 716113.50; ft³
